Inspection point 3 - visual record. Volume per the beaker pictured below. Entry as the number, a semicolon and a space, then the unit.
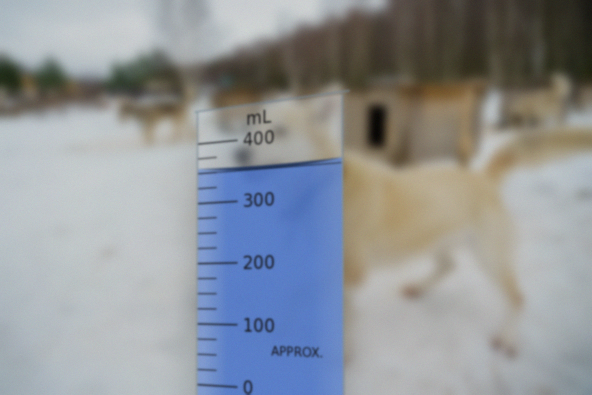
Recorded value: 350; mL
